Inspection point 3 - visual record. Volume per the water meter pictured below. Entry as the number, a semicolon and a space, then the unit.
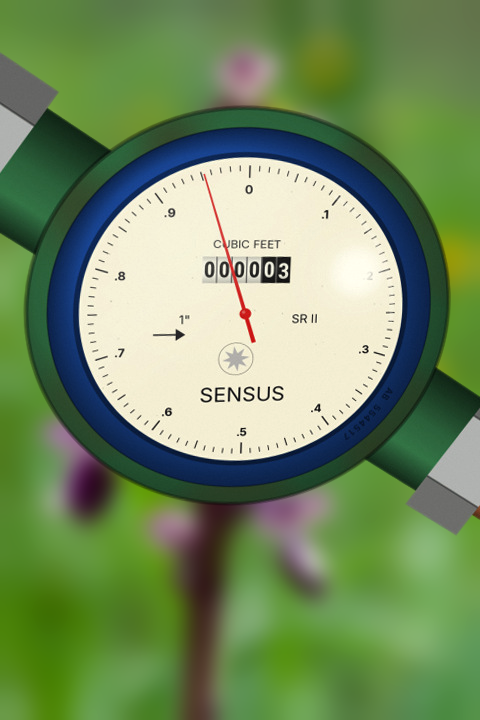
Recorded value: 2.95; ft³
